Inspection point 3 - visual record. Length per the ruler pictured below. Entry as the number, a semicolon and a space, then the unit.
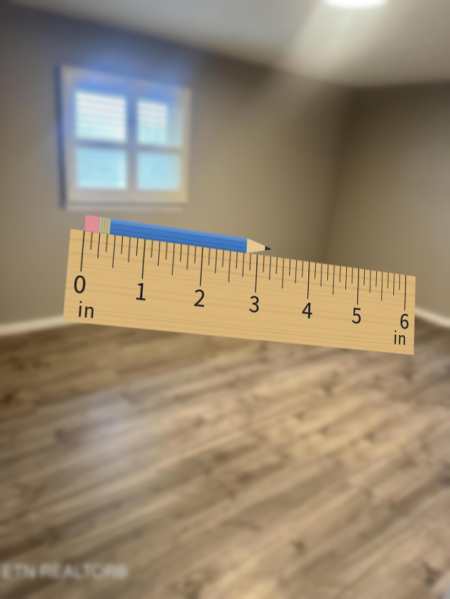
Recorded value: 3.25; in
